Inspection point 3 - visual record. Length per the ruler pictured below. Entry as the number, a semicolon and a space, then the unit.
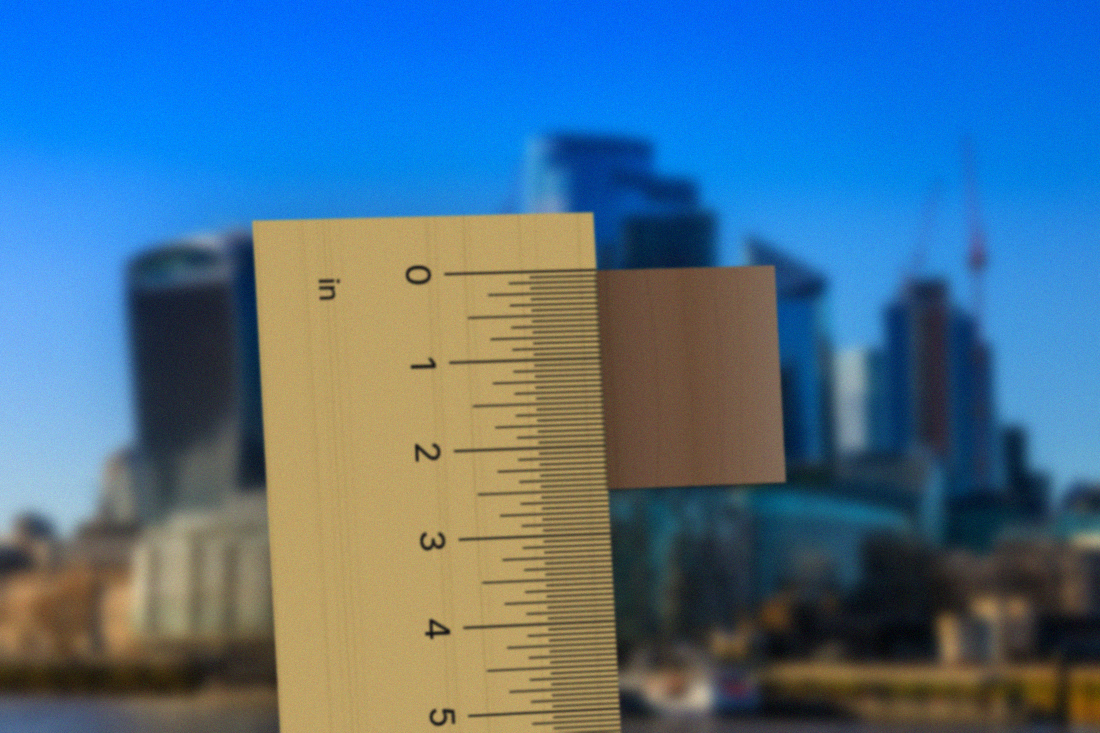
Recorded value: 2.5; in
